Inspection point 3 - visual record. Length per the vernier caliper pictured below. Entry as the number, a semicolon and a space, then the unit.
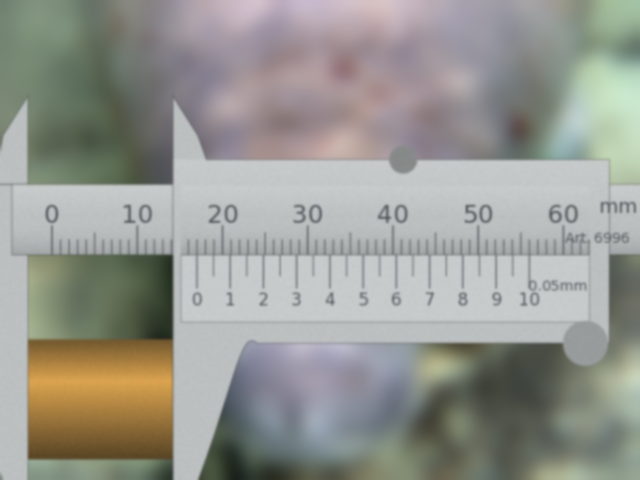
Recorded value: 17.0; mm
